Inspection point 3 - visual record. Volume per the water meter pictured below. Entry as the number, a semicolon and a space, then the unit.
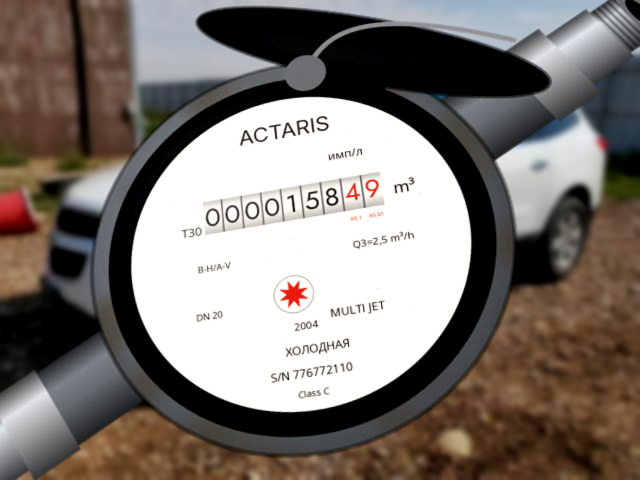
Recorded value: 158.49; m³
